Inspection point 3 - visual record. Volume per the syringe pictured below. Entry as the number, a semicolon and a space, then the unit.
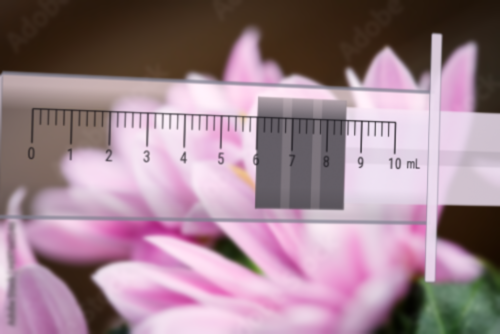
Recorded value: 6; mL
